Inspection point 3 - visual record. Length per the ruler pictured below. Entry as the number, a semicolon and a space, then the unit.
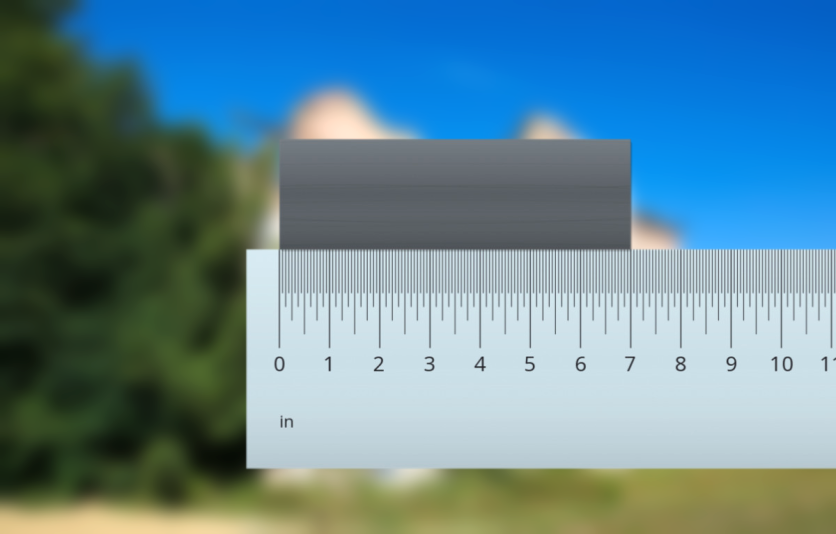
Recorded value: 7; in
